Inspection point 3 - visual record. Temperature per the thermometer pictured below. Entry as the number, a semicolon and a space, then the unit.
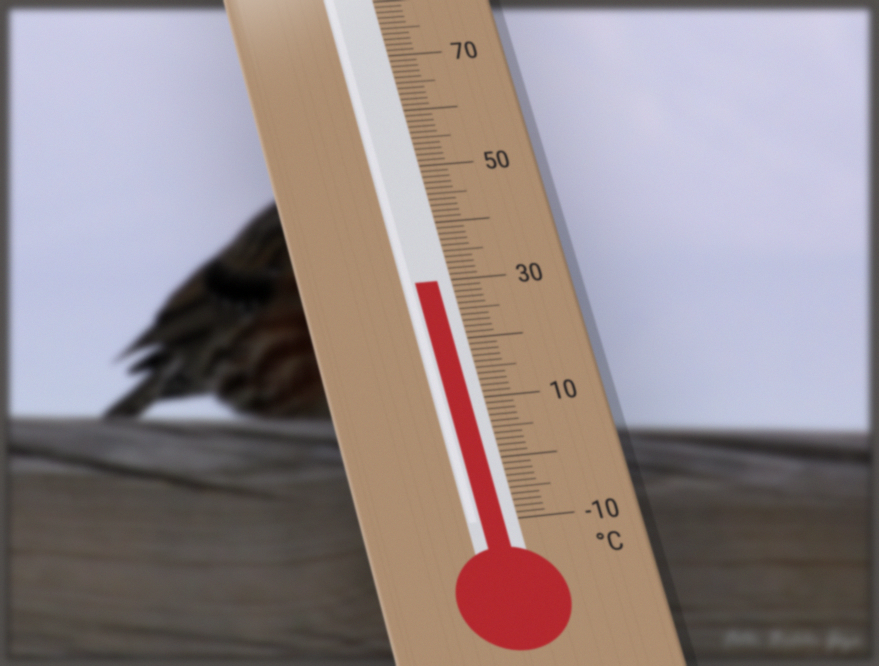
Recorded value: 30; °C
